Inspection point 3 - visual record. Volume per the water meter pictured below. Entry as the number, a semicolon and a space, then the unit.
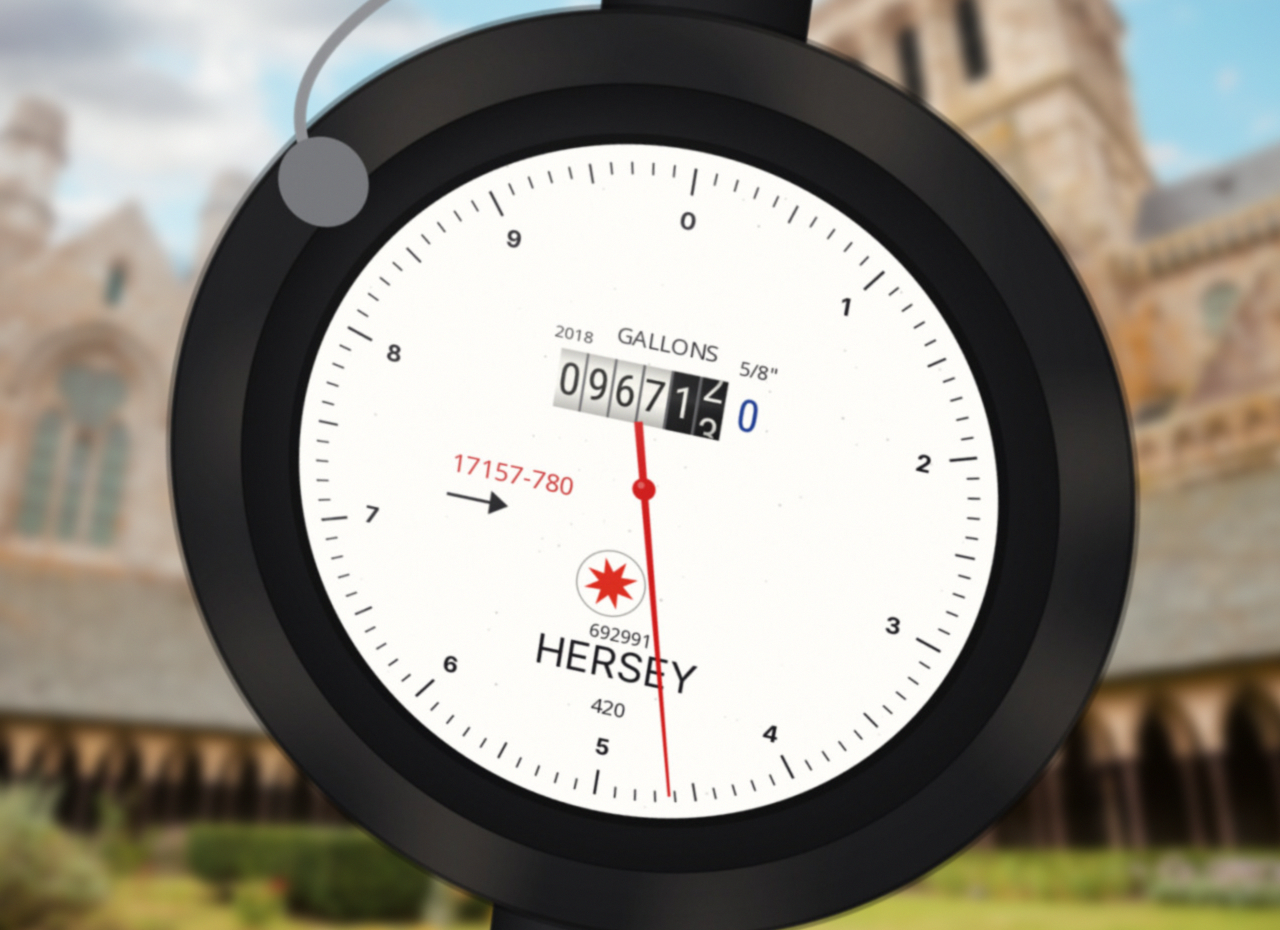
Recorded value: 967124.6; gal
